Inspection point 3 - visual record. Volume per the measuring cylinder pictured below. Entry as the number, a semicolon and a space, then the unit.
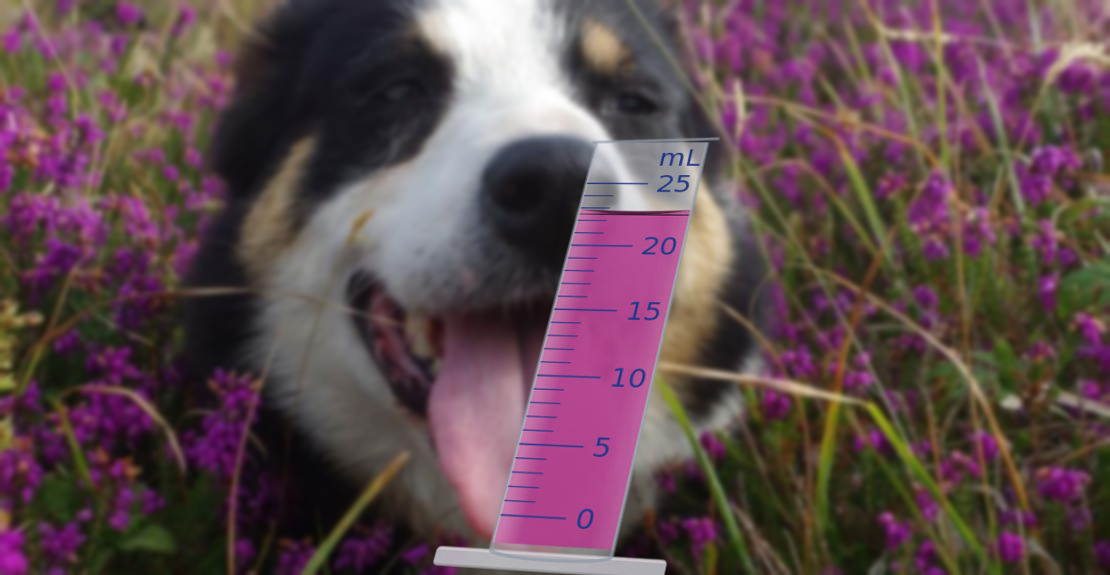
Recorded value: 22.5; mL
